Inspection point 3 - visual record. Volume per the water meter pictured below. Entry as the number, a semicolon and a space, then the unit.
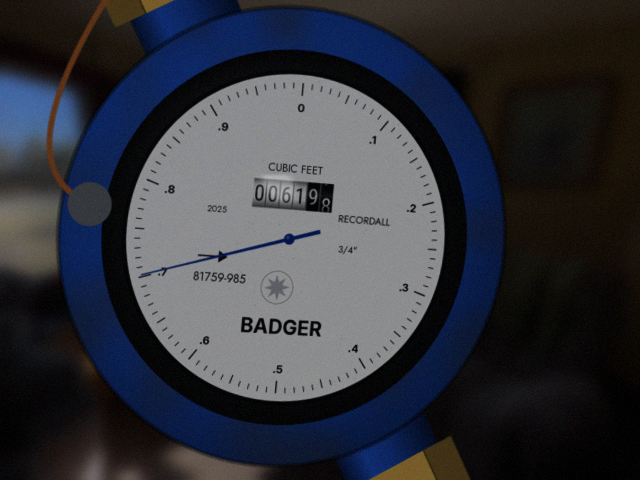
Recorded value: 6197.70; ft³
